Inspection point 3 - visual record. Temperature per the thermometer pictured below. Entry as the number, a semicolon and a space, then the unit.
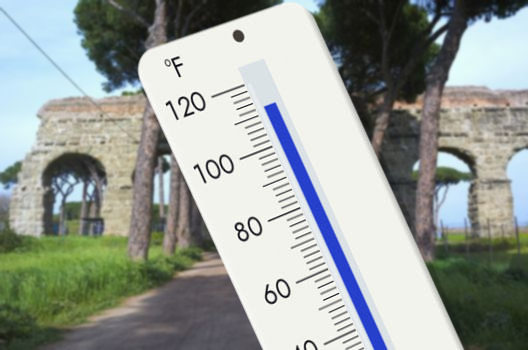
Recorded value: 112; °F
